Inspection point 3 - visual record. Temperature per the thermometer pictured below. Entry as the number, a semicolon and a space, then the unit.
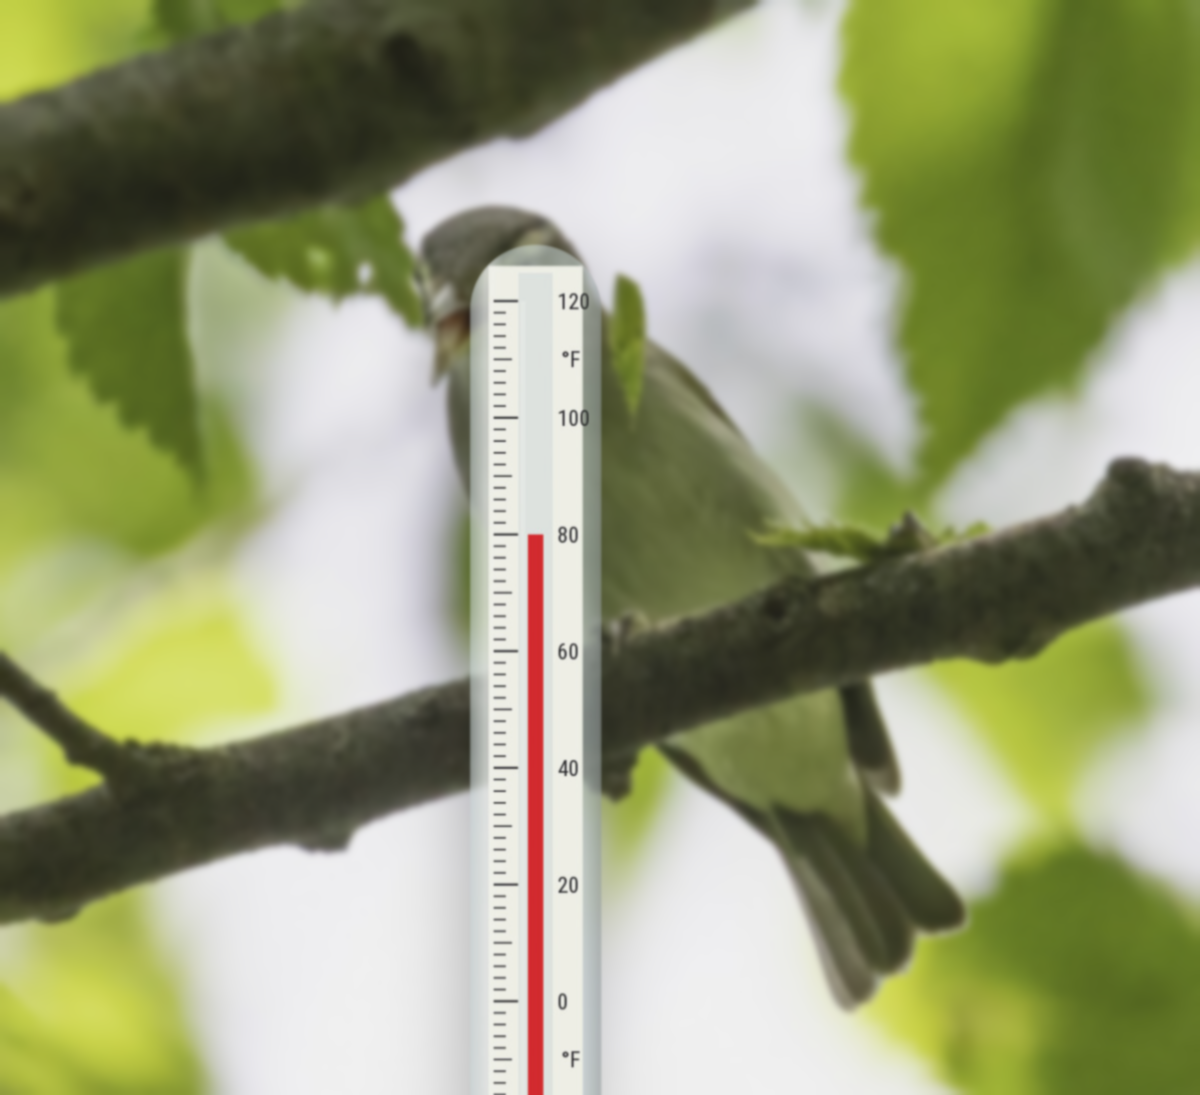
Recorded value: 80; °F
